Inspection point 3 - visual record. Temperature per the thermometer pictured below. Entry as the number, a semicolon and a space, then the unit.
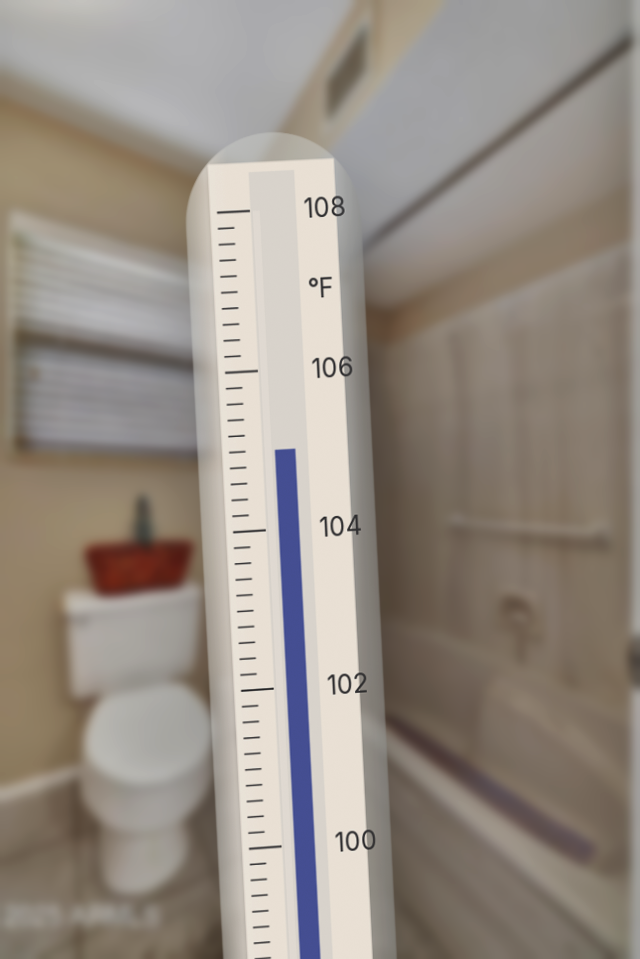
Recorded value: 105; °F
